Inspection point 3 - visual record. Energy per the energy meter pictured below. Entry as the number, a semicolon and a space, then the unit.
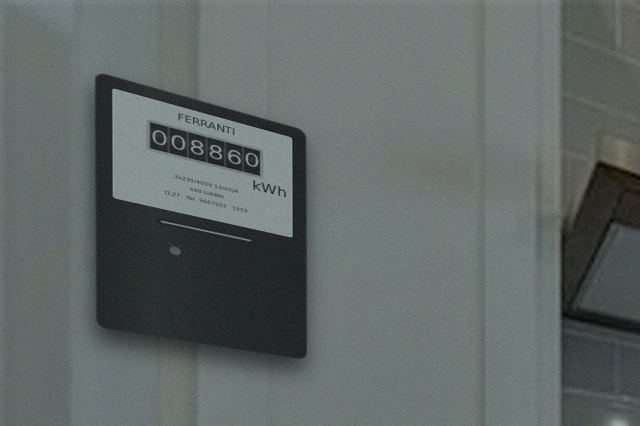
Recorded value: 8860; kWh
